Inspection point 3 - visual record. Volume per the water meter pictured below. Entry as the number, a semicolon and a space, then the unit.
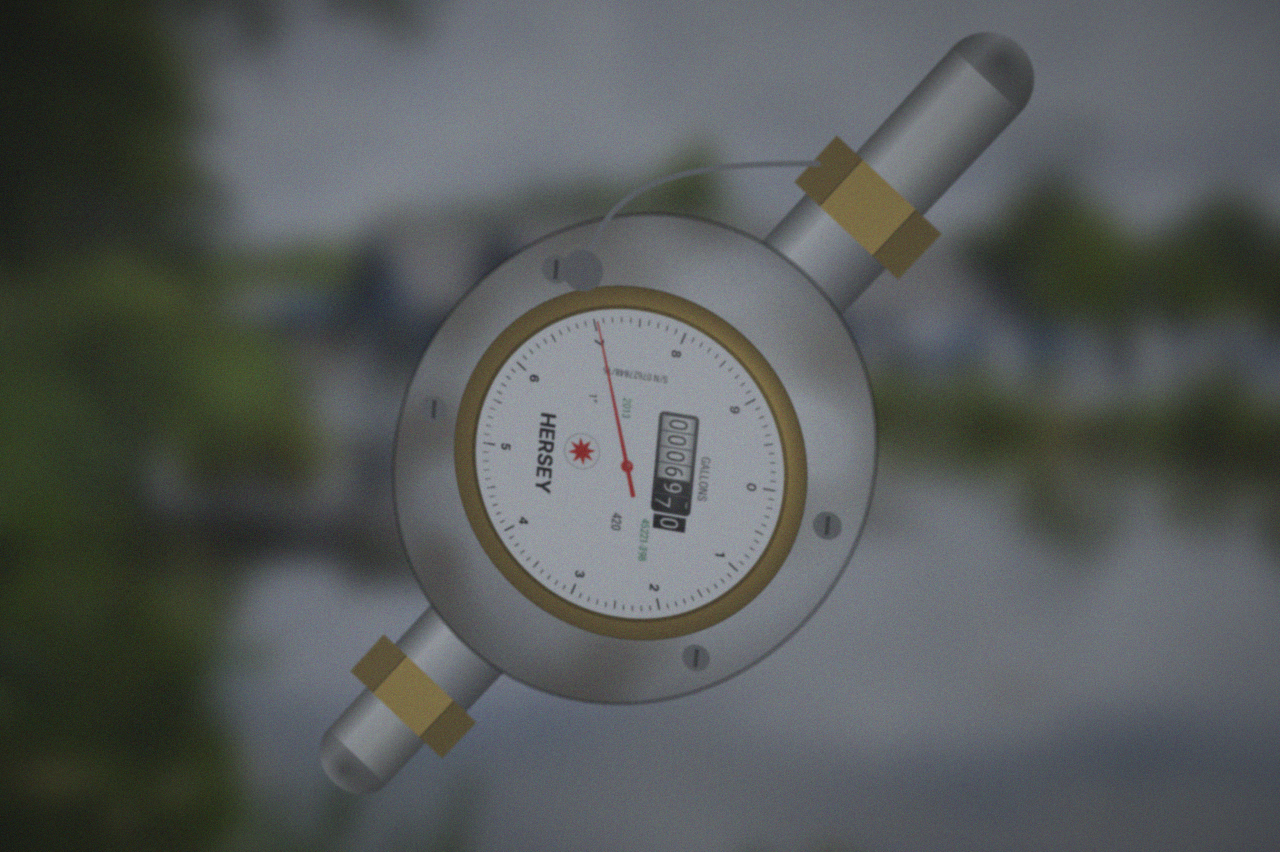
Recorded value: 6967.0; gal
